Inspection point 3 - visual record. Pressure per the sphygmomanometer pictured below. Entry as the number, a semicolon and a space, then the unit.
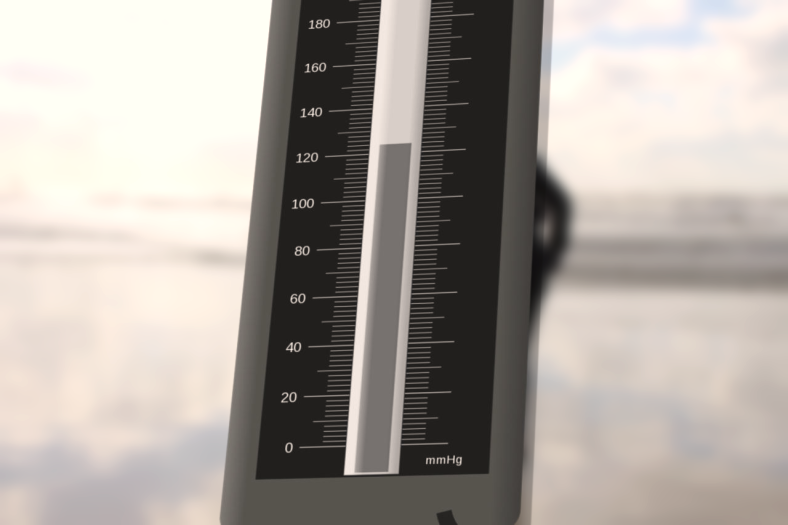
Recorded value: 124; mmHg
